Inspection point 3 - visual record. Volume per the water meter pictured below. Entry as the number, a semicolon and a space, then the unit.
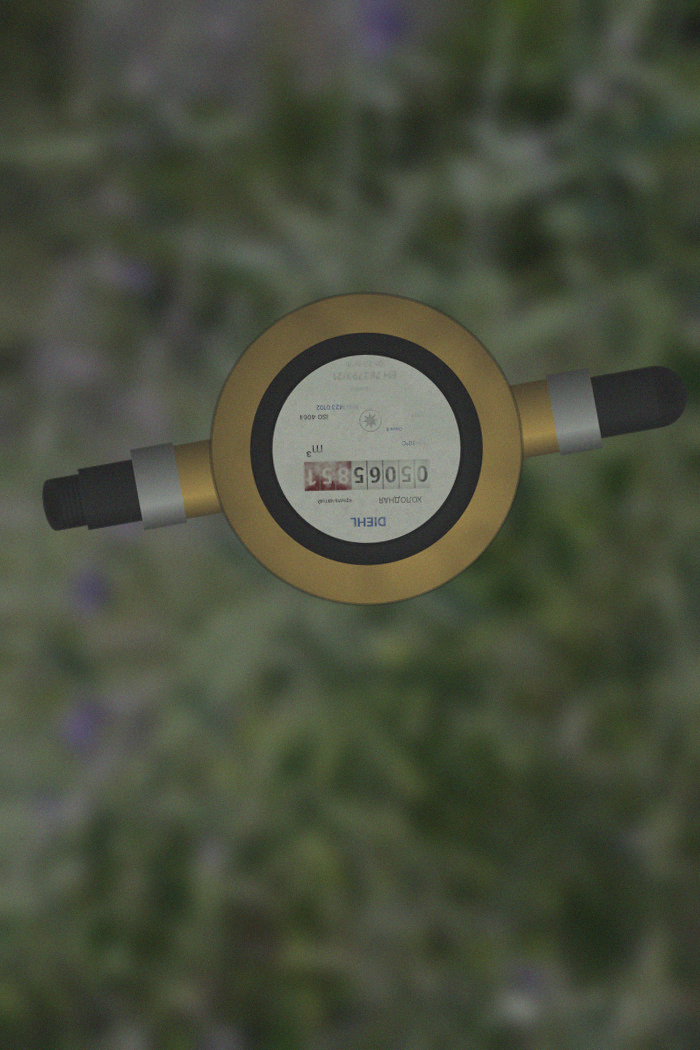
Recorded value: 5065.851; m³
